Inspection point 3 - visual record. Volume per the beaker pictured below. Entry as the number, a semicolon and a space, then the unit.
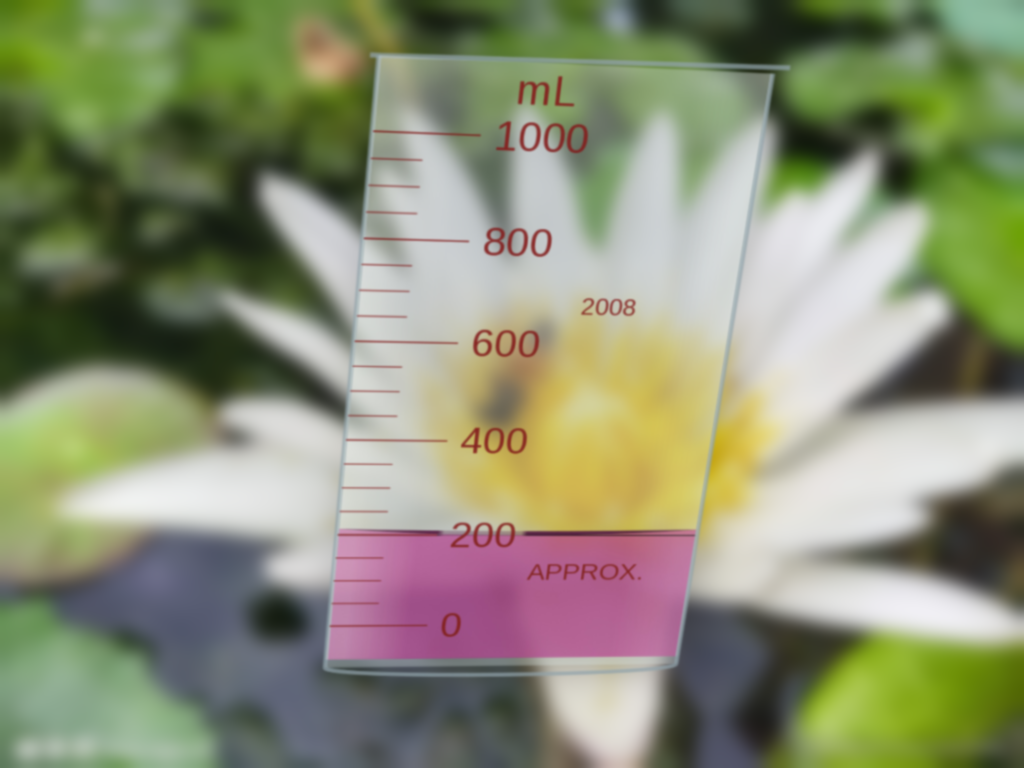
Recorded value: 200; mL
